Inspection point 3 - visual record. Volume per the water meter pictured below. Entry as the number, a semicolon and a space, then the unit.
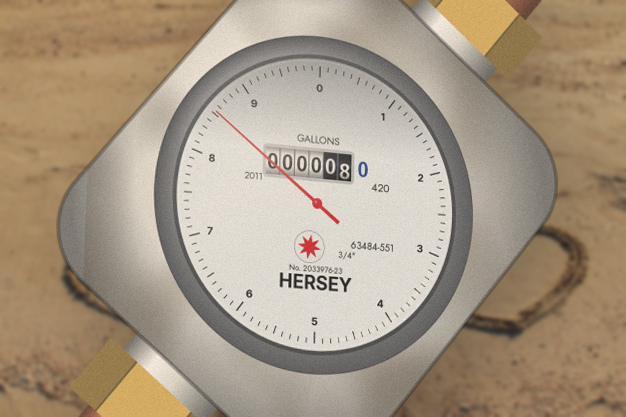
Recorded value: 78.5; gal
